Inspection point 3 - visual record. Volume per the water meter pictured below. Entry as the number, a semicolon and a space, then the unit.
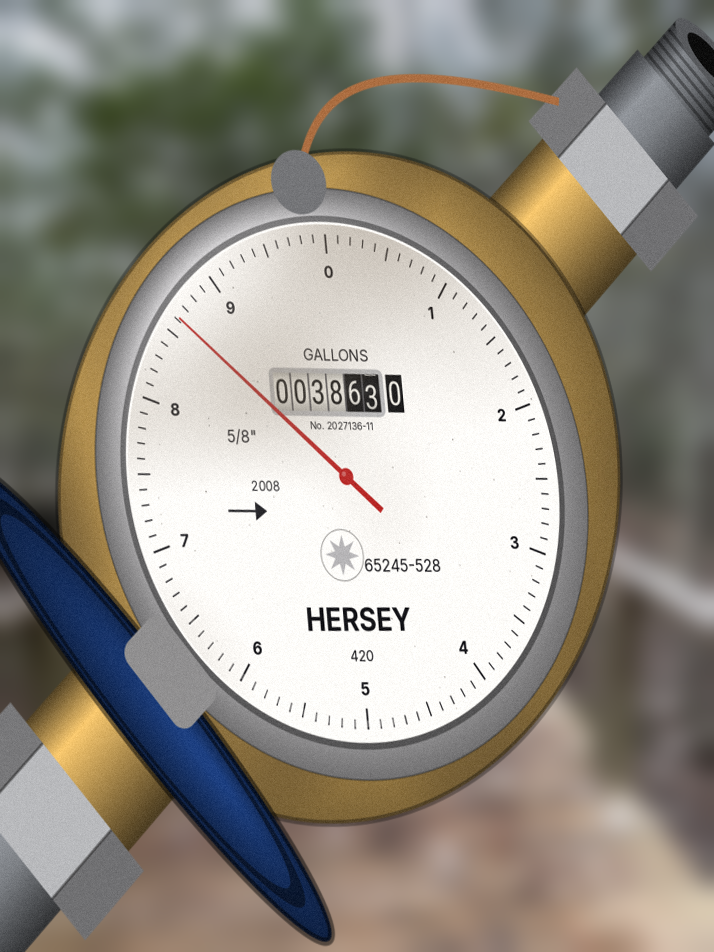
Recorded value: 38628.6; gal
